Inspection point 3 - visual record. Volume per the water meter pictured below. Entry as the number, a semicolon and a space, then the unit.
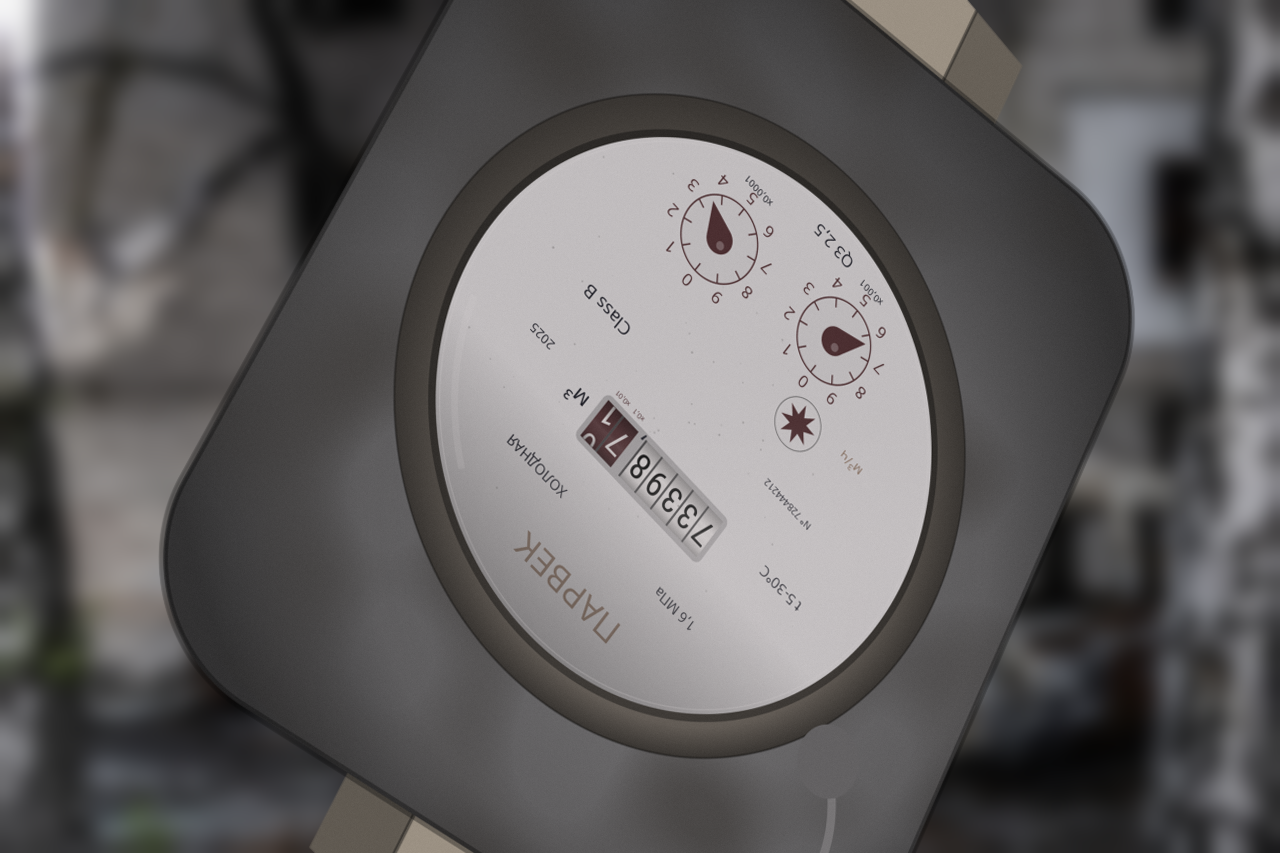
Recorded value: 73398.7063; m³
